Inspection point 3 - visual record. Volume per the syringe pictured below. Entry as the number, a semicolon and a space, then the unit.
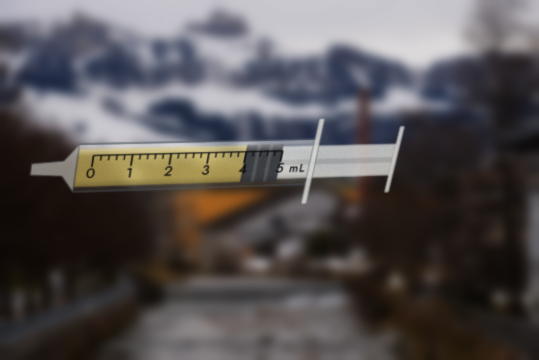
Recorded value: 4; mL
